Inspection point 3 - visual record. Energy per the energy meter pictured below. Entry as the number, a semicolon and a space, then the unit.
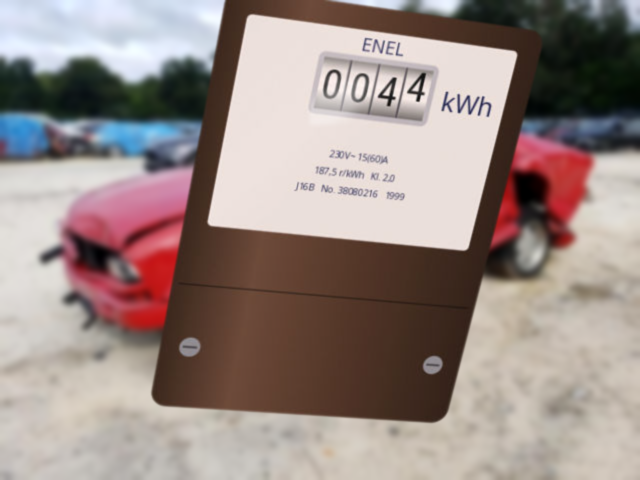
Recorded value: 44; kWh
